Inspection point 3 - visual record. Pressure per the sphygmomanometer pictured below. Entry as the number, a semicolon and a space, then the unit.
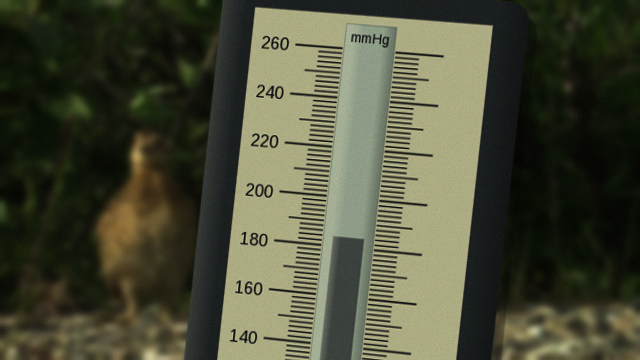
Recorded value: 184; mmHg
